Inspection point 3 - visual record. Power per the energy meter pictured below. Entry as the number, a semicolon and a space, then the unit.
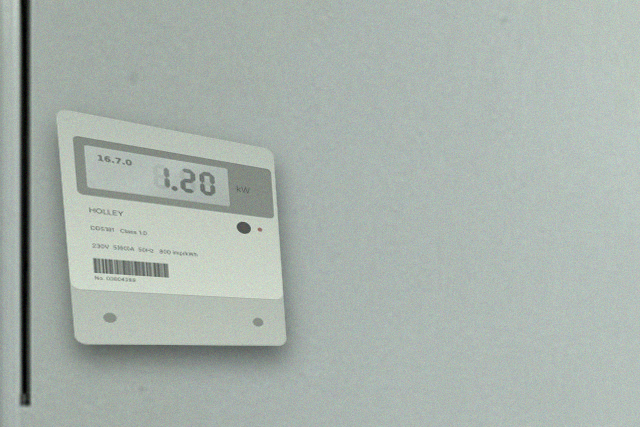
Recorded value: 1.20; kW
